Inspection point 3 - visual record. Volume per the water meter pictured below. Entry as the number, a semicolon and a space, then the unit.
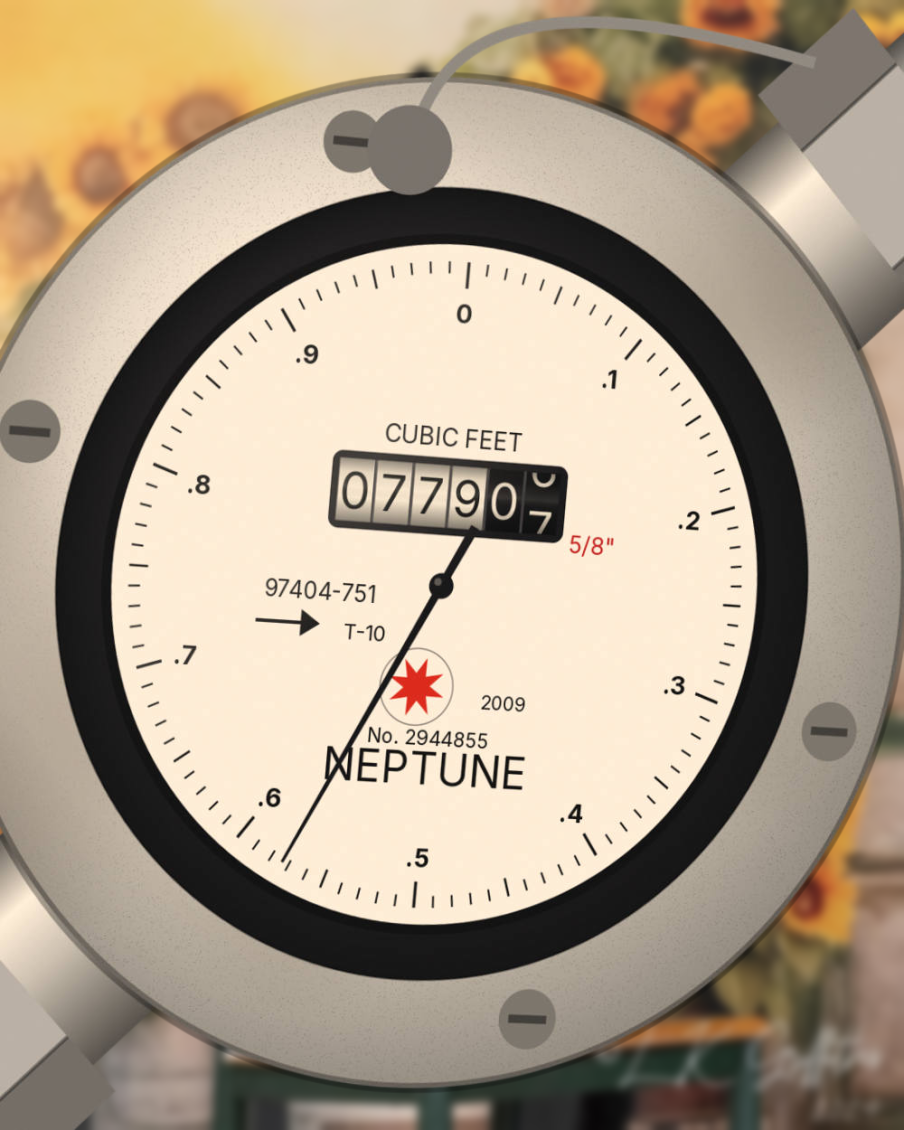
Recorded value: 77906.57; ft³
